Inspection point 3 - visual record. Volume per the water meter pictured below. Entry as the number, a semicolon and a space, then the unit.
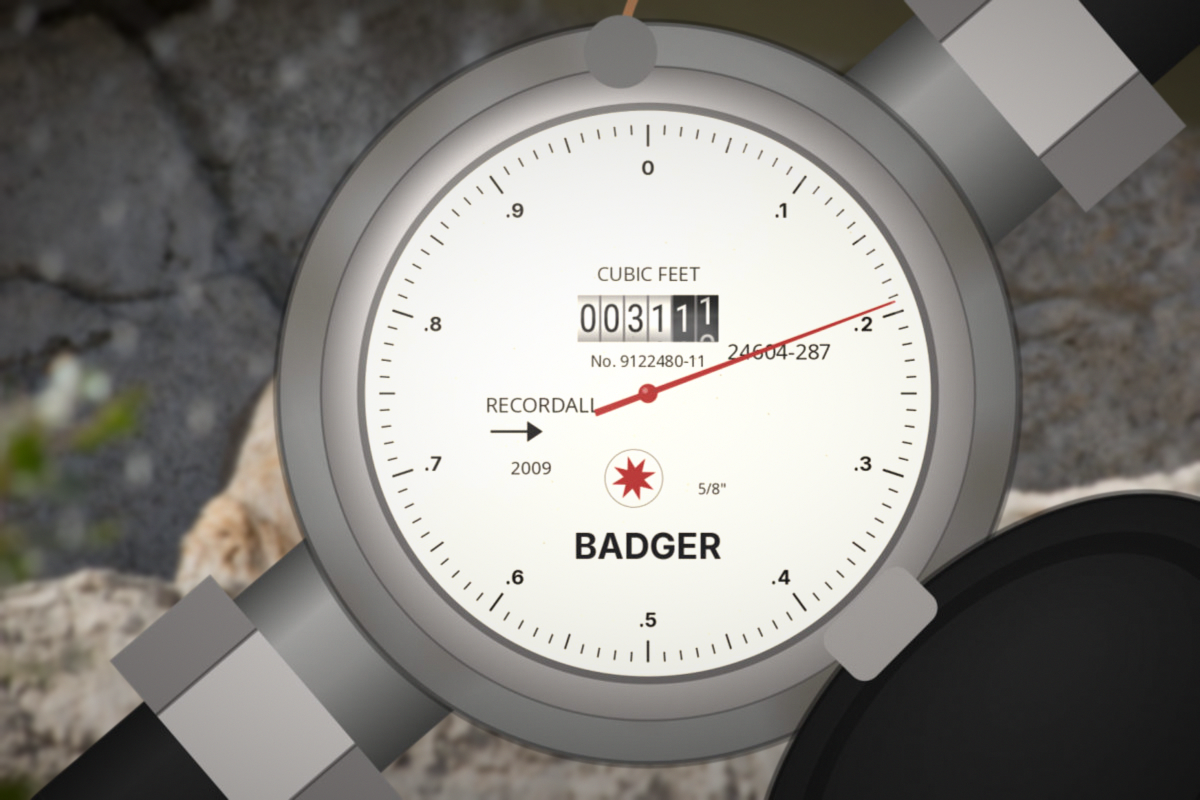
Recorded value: 3111.19; ft³
